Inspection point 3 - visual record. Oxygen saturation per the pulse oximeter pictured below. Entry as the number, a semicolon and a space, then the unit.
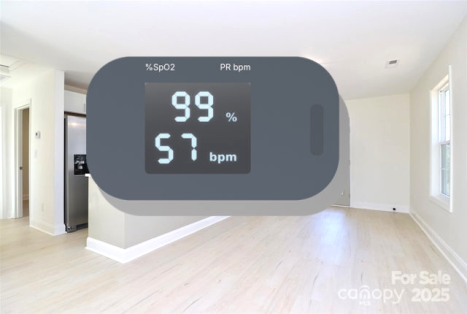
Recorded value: 99; %
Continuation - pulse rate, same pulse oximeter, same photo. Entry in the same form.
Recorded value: 57; bpm
